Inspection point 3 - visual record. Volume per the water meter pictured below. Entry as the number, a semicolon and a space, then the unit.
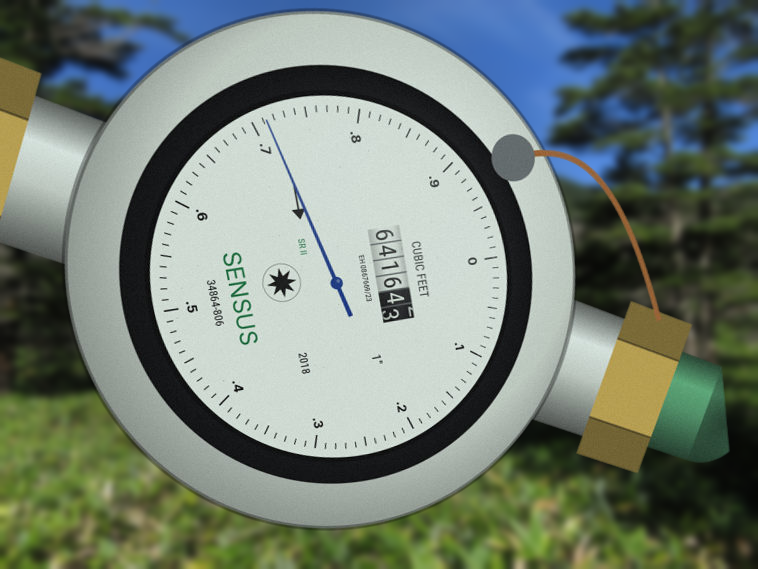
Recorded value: 641642.71; ft³
